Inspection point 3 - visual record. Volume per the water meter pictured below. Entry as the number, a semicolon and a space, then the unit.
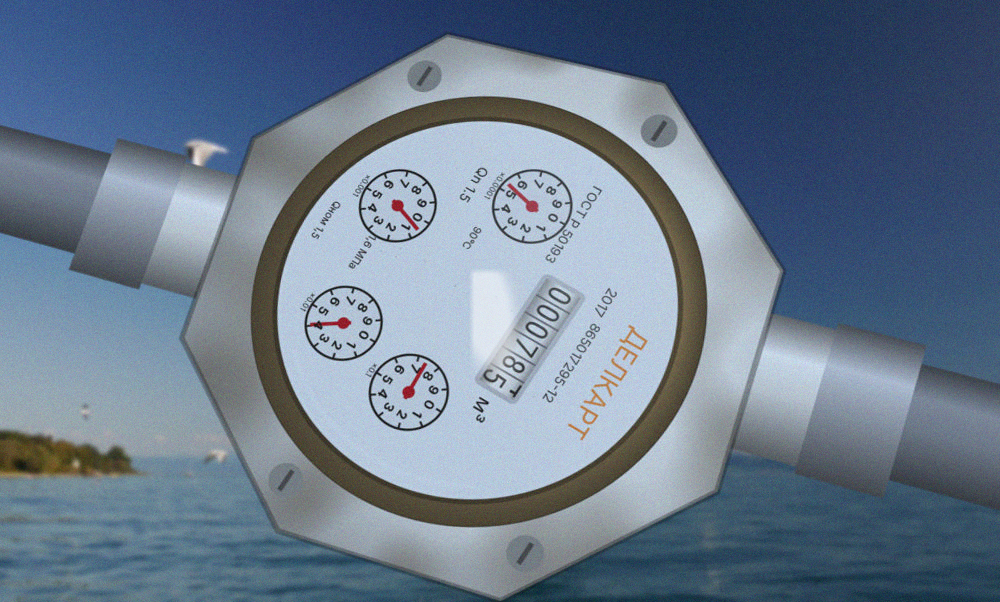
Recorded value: 784.7405; m³
